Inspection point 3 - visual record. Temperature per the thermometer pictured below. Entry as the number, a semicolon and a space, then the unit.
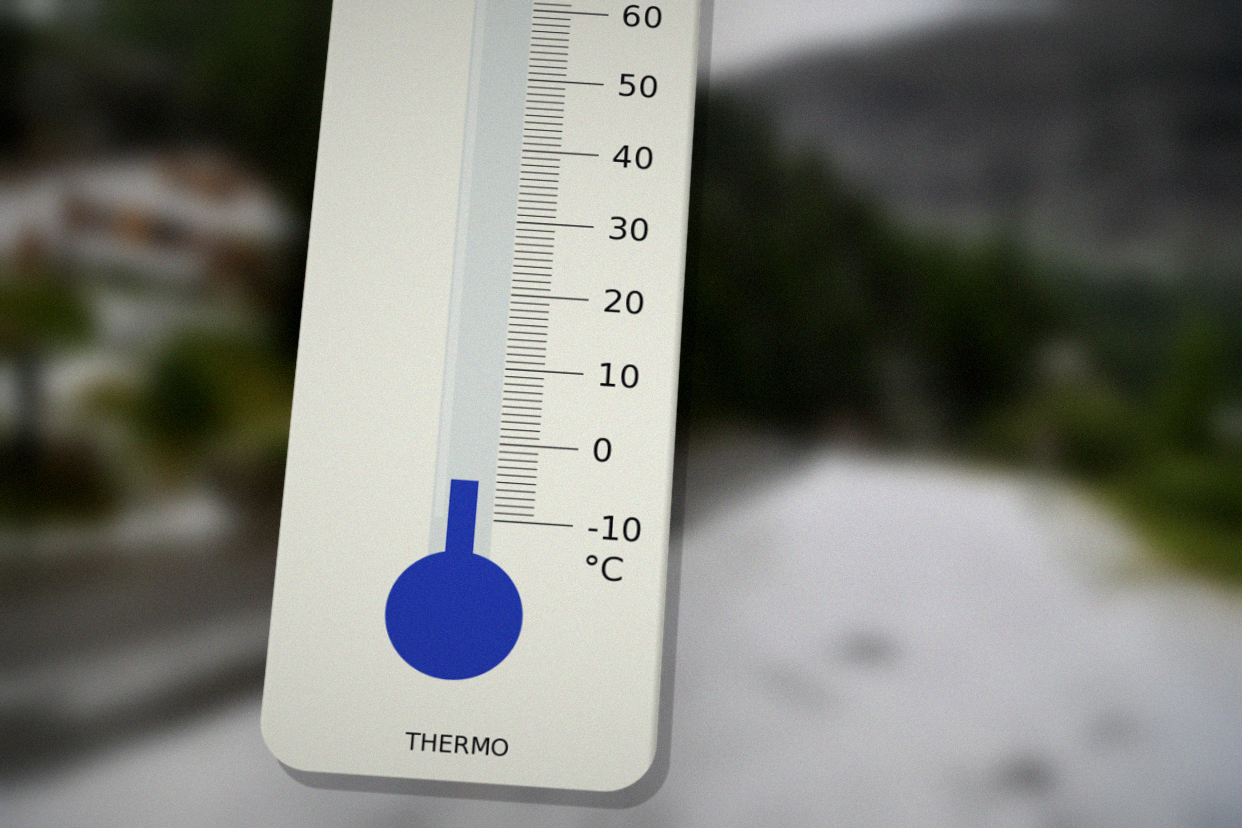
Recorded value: -5; °C
